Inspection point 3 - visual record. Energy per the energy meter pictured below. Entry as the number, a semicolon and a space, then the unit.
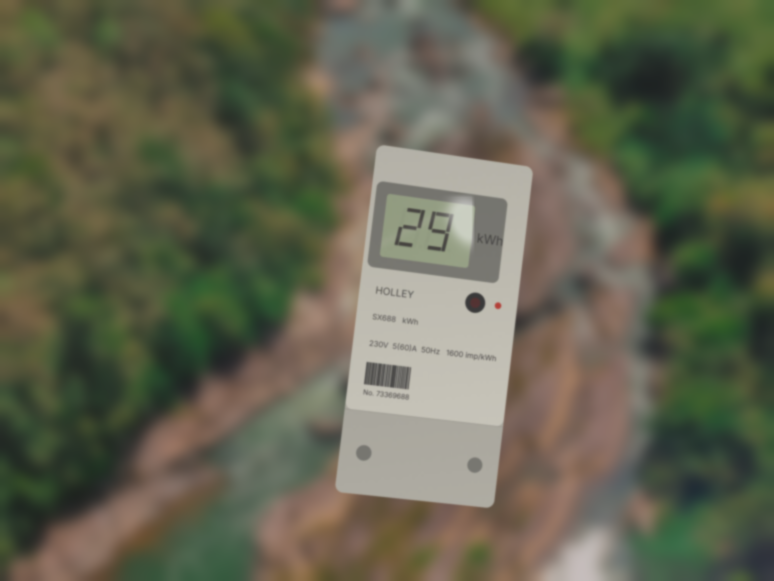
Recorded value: 29; kWh
